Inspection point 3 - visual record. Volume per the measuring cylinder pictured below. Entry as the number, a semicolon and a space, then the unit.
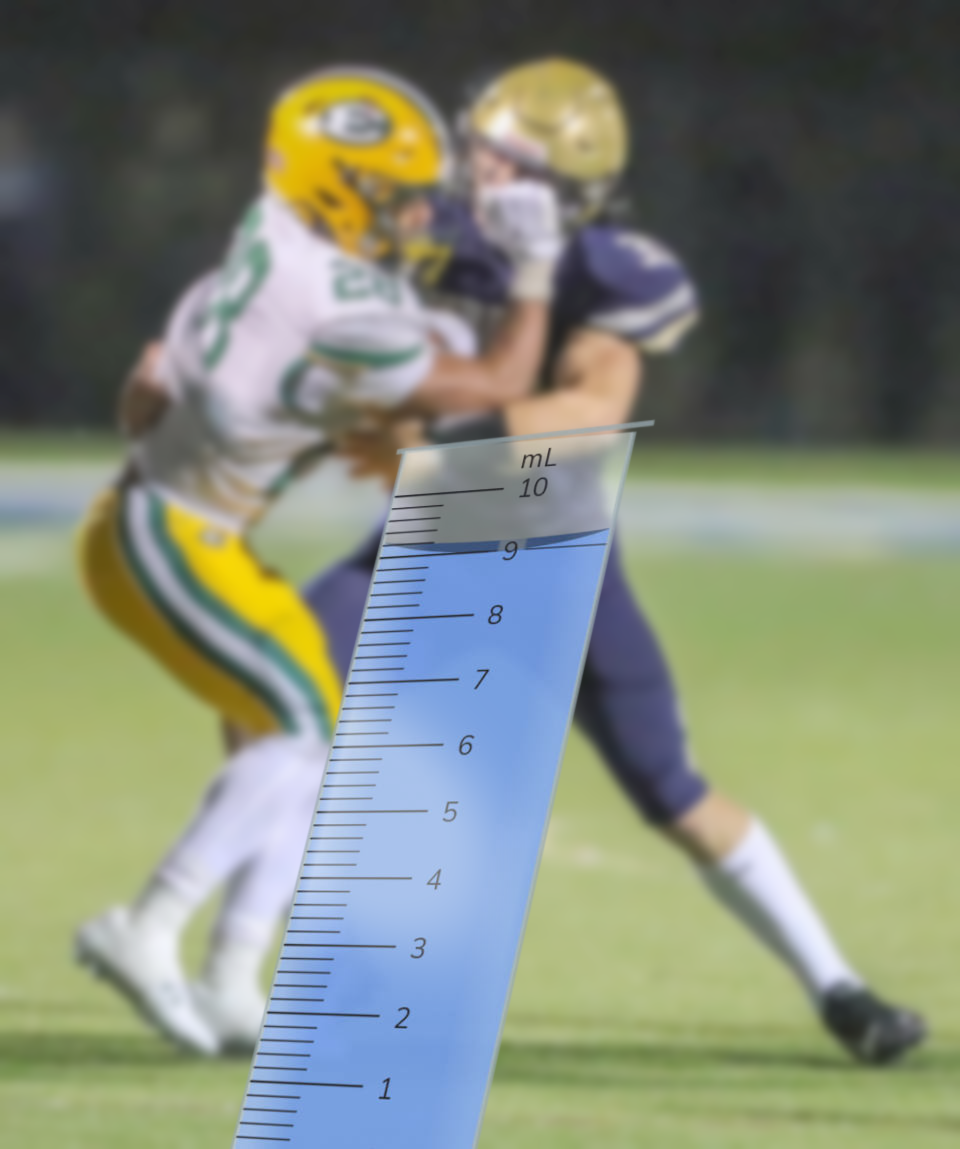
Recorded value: 9; mL
